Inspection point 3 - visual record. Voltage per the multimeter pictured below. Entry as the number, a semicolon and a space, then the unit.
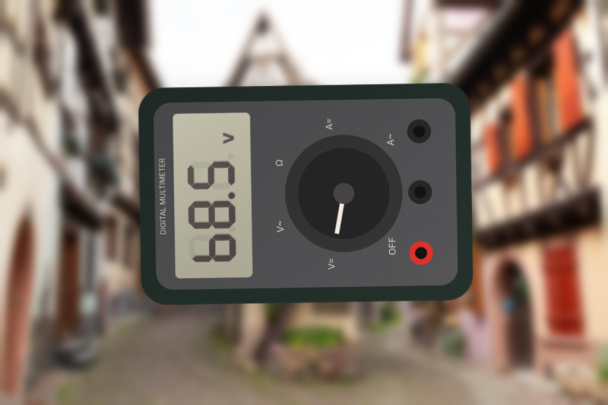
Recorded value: 68.5; V
